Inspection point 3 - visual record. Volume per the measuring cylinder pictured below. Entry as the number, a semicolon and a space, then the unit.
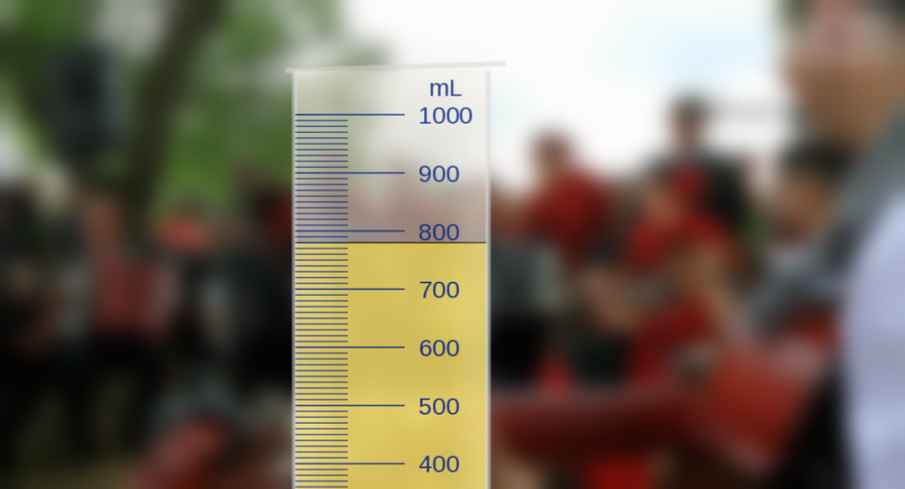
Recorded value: 780; mL
